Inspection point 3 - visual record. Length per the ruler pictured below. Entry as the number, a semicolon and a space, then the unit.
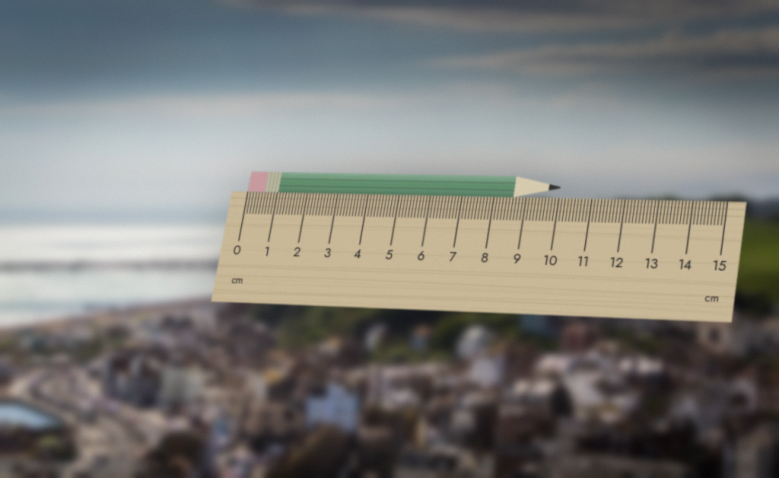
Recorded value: 10; cm
